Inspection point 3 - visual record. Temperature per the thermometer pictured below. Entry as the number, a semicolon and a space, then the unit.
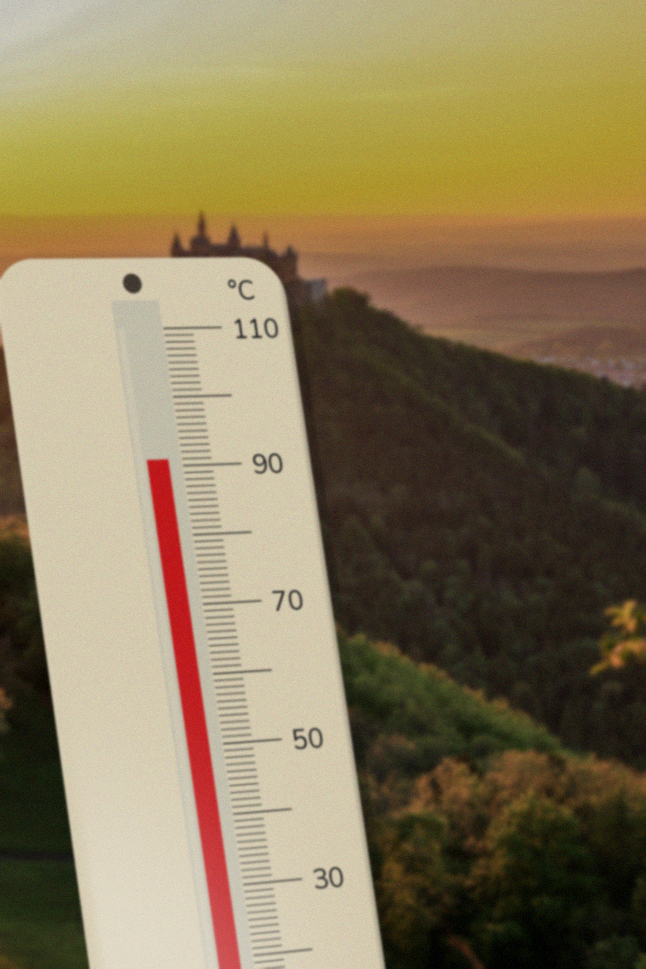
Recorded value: 91; °C
